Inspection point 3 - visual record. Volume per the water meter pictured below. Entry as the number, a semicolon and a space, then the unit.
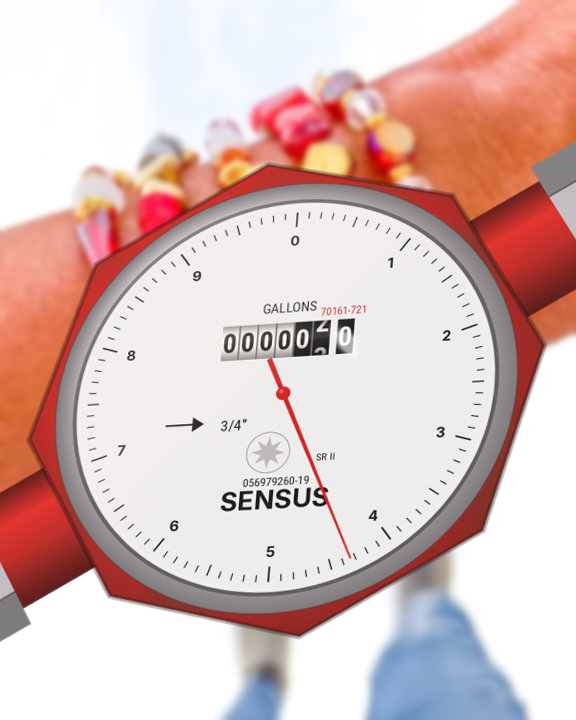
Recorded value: 24.3; gal
